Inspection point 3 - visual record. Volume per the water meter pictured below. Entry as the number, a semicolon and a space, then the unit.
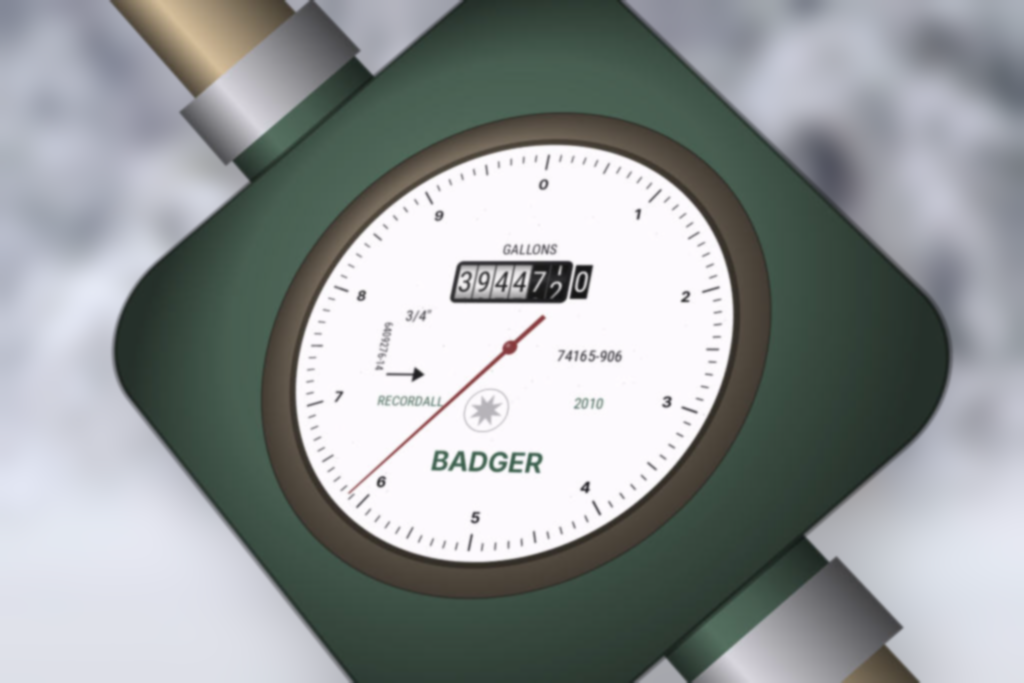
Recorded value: 3944716.1; gal
